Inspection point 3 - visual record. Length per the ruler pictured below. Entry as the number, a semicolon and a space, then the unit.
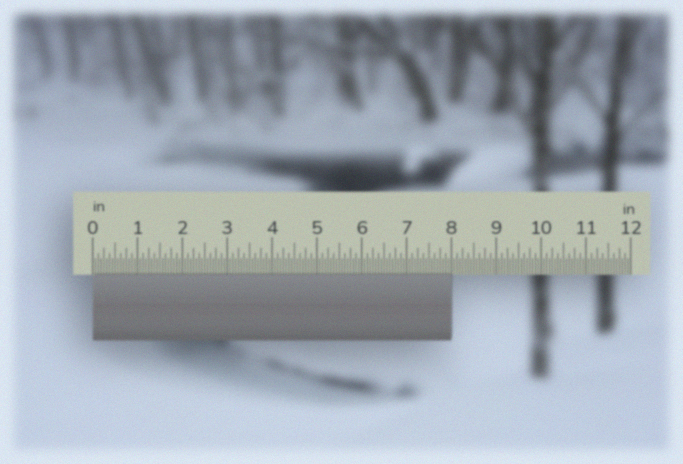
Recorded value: 8; in
